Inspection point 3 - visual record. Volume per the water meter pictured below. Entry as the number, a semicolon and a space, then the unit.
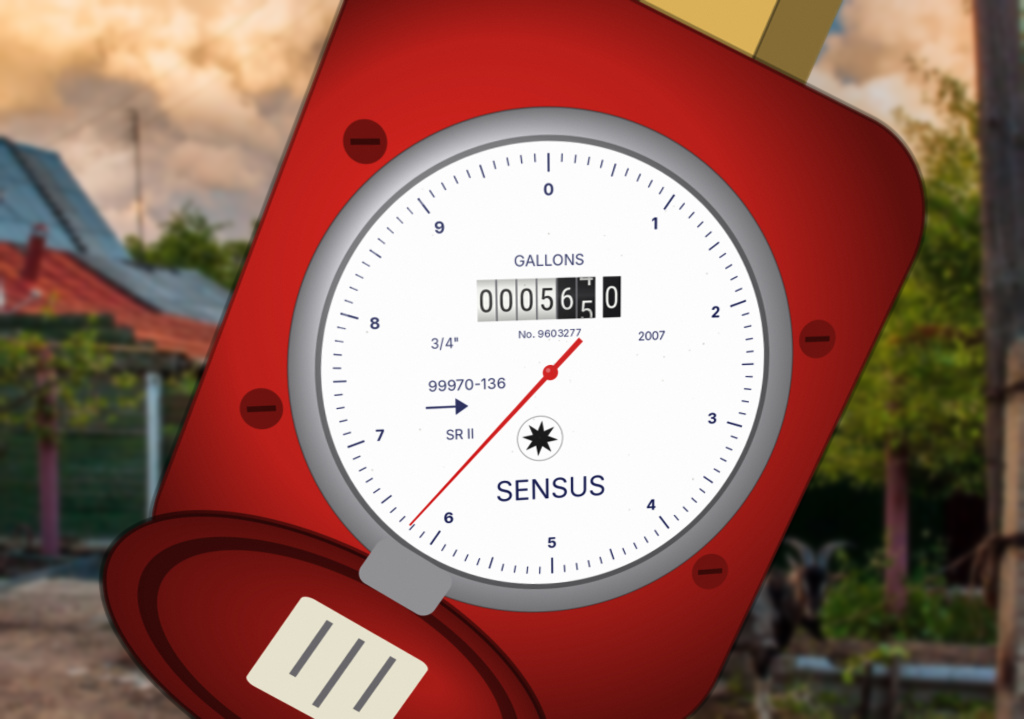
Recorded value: 5646.2; gal
